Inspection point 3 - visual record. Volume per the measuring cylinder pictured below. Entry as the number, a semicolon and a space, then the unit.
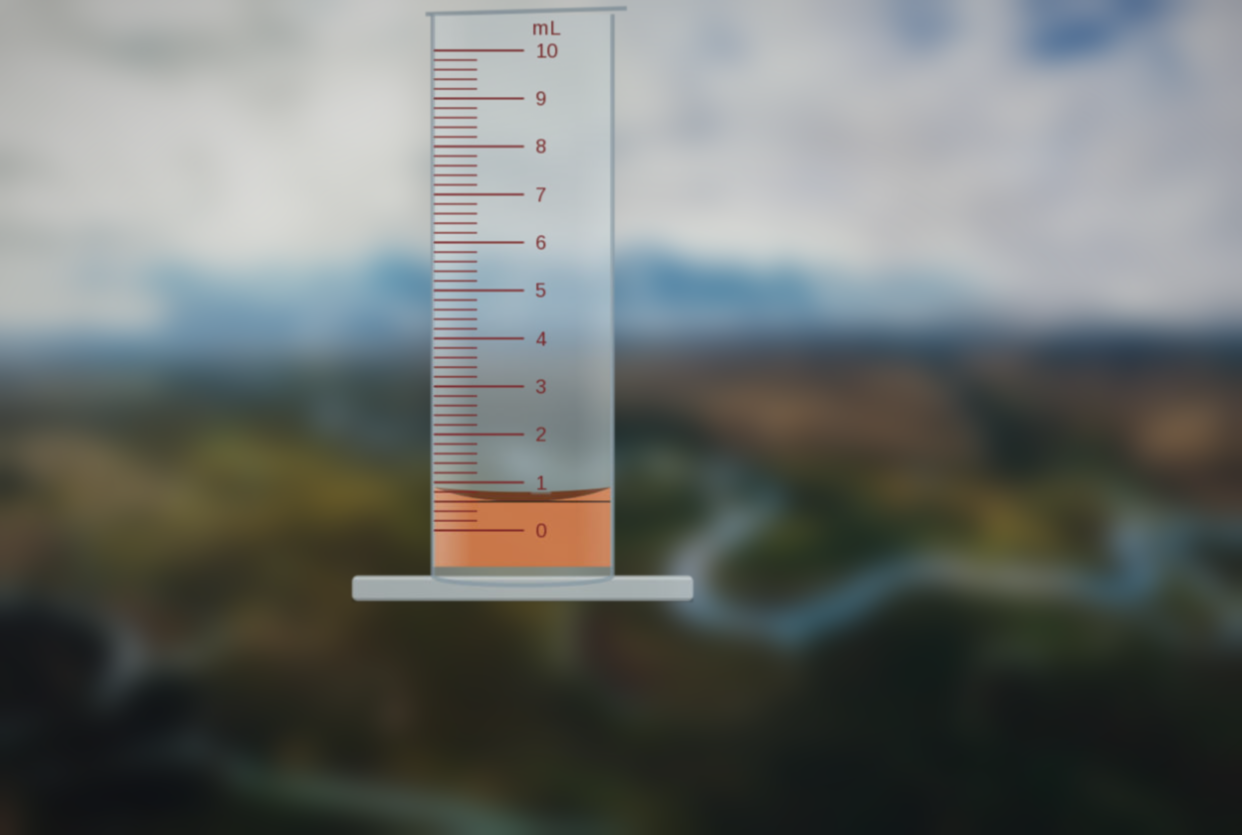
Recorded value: 0.6; mL
